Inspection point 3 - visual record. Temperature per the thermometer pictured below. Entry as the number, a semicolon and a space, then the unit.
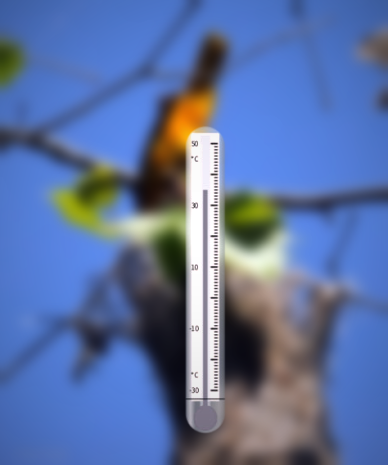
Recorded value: 35; °C
